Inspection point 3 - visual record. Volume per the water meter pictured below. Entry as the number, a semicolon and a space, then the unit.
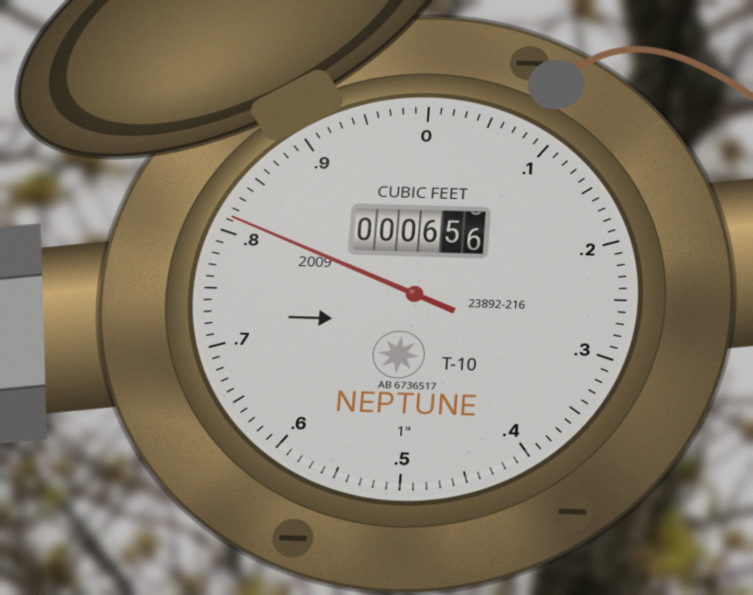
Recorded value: 655.81; ft³
